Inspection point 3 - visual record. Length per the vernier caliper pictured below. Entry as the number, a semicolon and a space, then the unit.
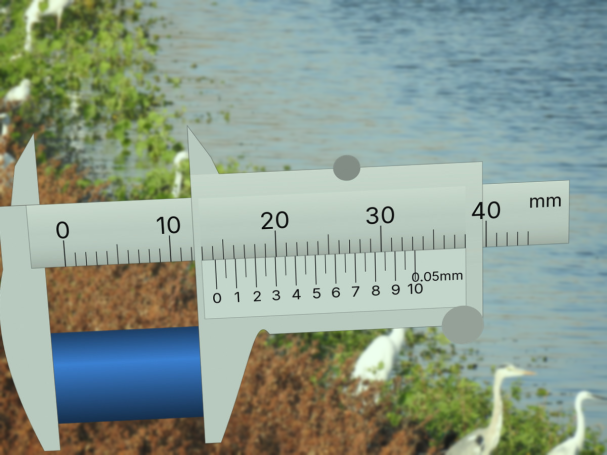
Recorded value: 14.2; mm
